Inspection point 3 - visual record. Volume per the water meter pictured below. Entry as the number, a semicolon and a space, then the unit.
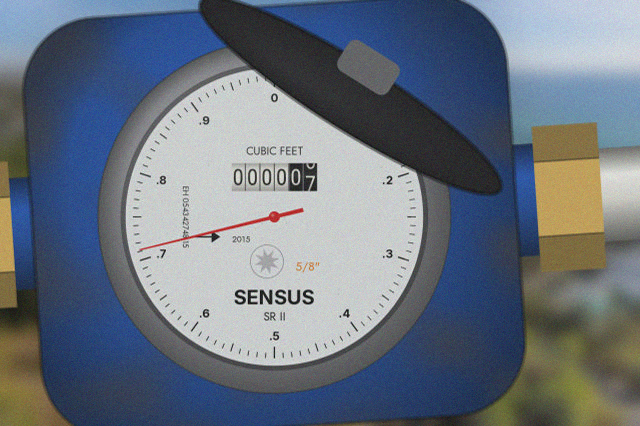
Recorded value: 6.71; ft³
